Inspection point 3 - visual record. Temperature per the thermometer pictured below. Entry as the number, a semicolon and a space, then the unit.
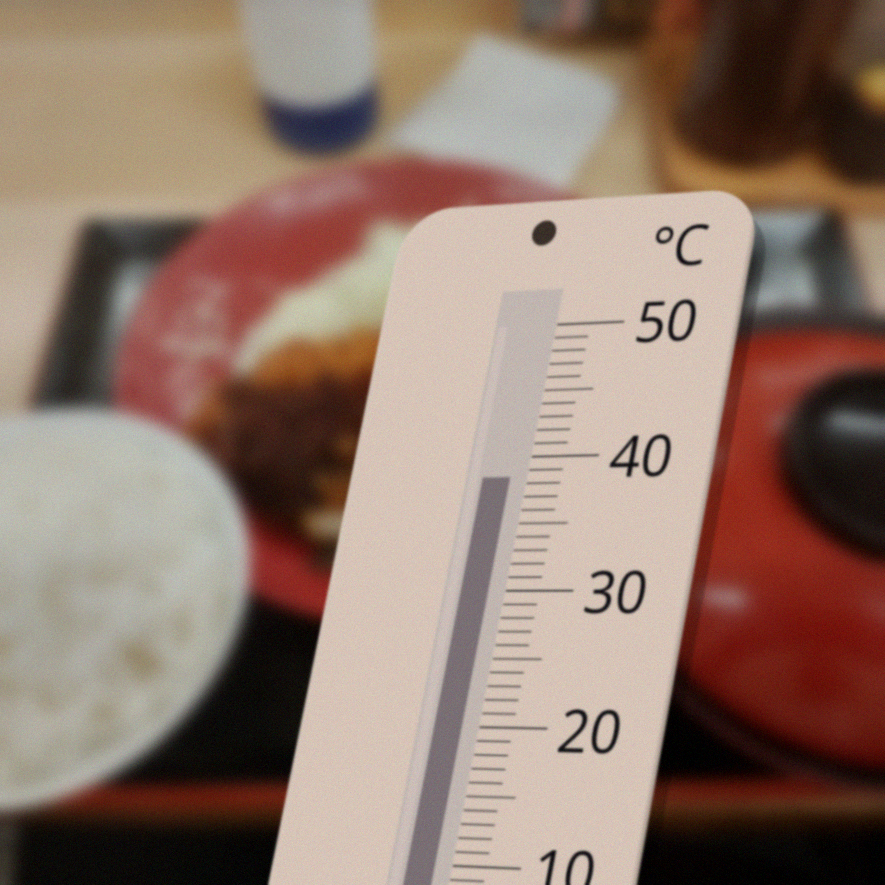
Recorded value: 38.5; °C
